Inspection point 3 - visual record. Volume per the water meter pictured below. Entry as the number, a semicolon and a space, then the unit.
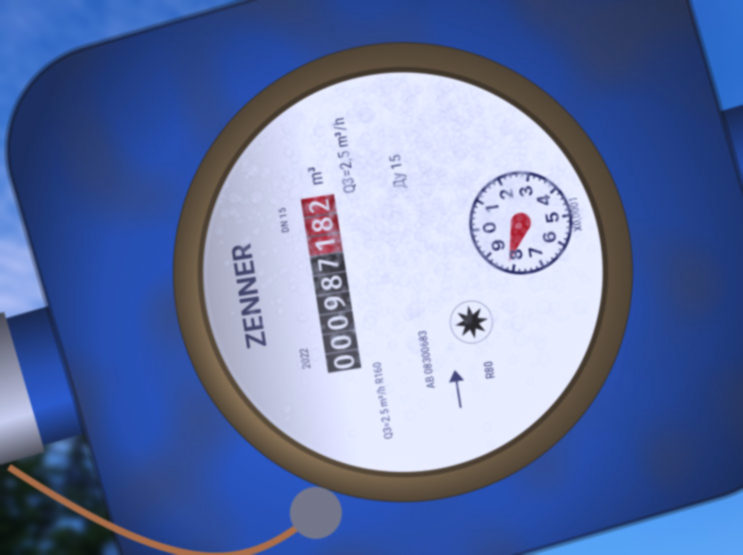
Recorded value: 987.1828; m³
